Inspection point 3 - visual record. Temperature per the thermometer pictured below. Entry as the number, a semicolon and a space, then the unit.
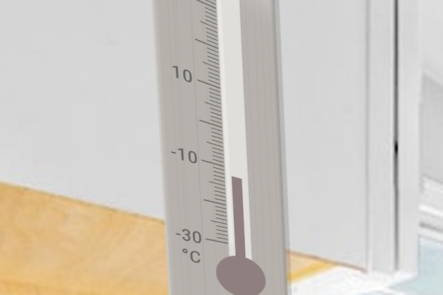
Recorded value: -12; °C
